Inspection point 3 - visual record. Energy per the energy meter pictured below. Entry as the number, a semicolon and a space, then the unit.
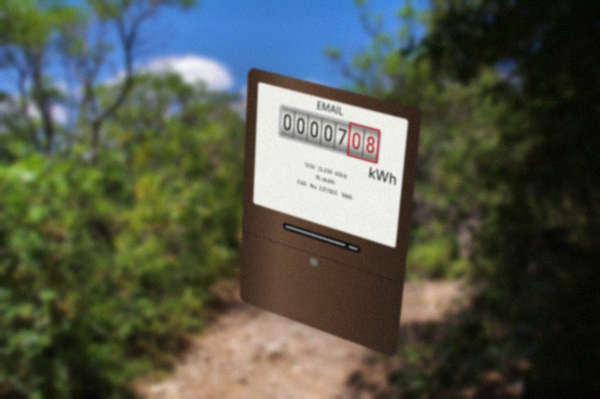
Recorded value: 7.08; kWh
